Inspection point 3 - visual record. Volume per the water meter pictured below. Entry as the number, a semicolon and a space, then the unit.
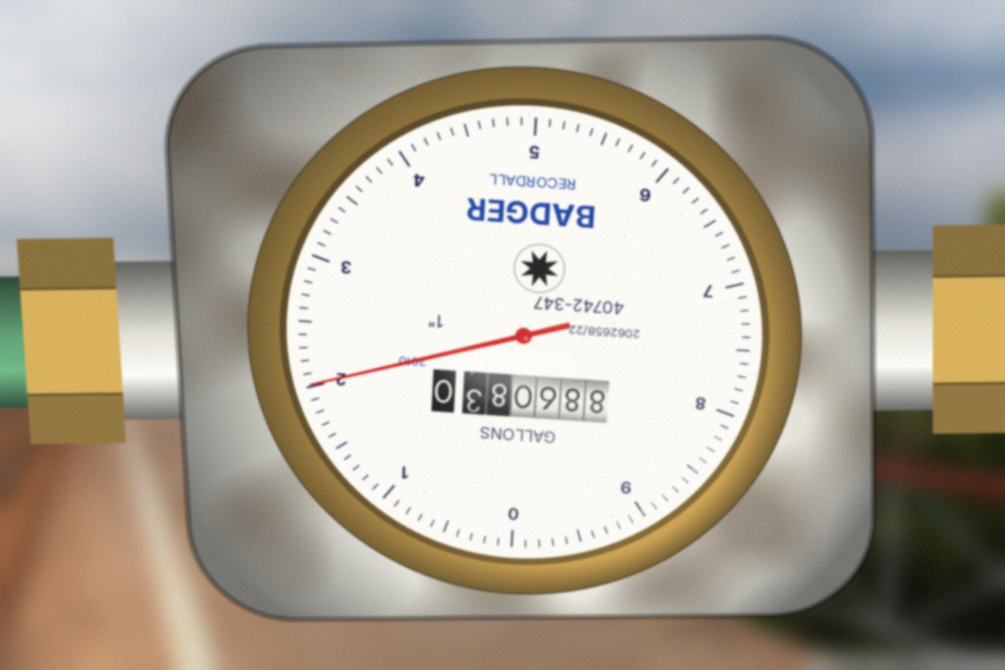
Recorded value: 8860832.0; gal
